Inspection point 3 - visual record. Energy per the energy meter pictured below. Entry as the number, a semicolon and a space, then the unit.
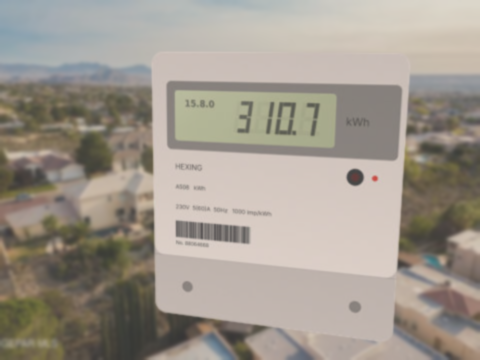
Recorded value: 310.7; kWh
